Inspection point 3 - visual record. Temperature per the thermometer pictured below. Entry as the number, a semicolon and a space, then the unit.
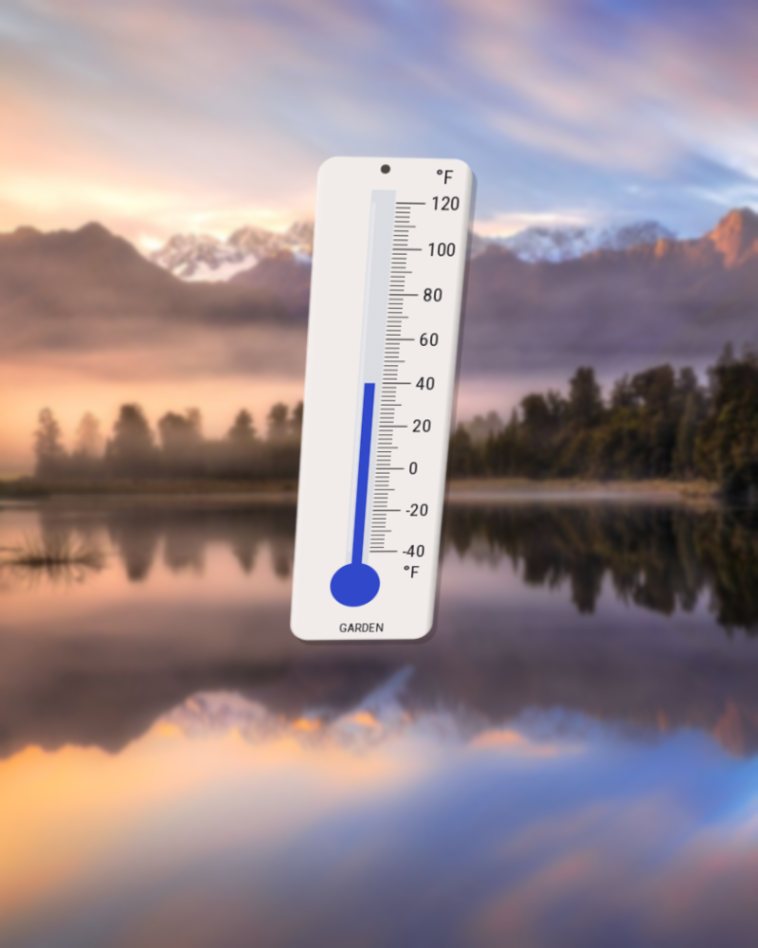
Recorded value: 40; °F
